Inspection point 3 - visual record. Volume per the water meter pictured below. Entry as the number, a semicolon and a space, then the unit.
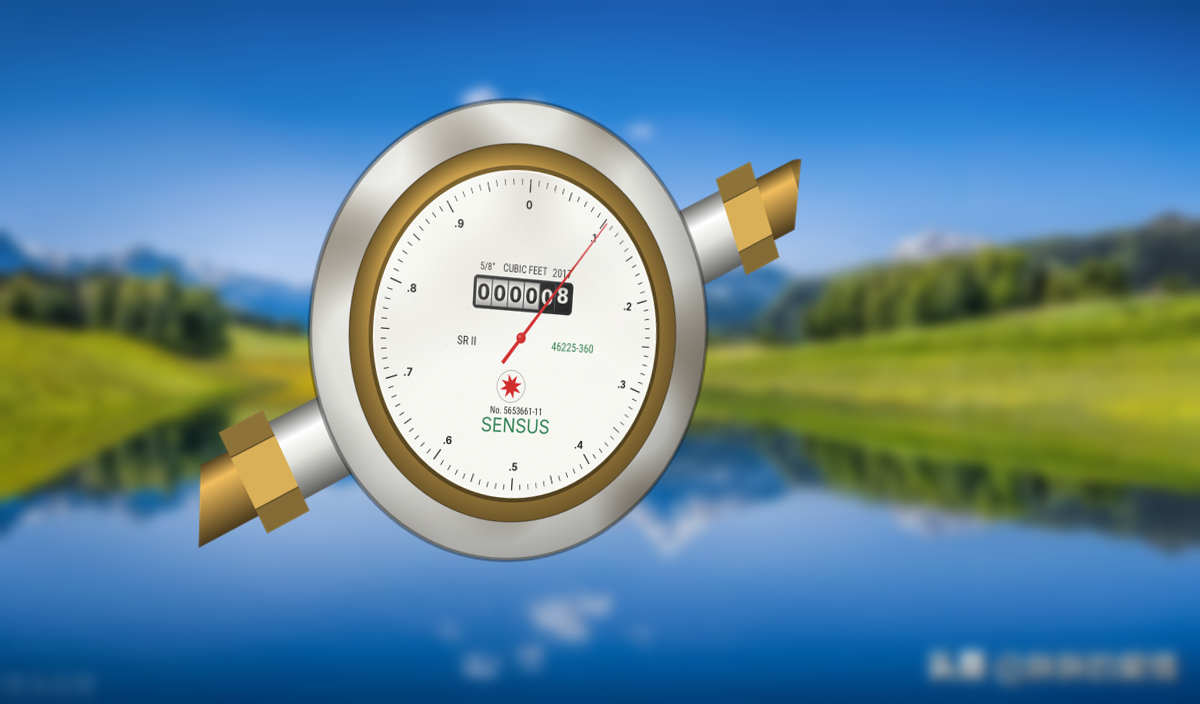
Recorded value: 8.10; ft³
